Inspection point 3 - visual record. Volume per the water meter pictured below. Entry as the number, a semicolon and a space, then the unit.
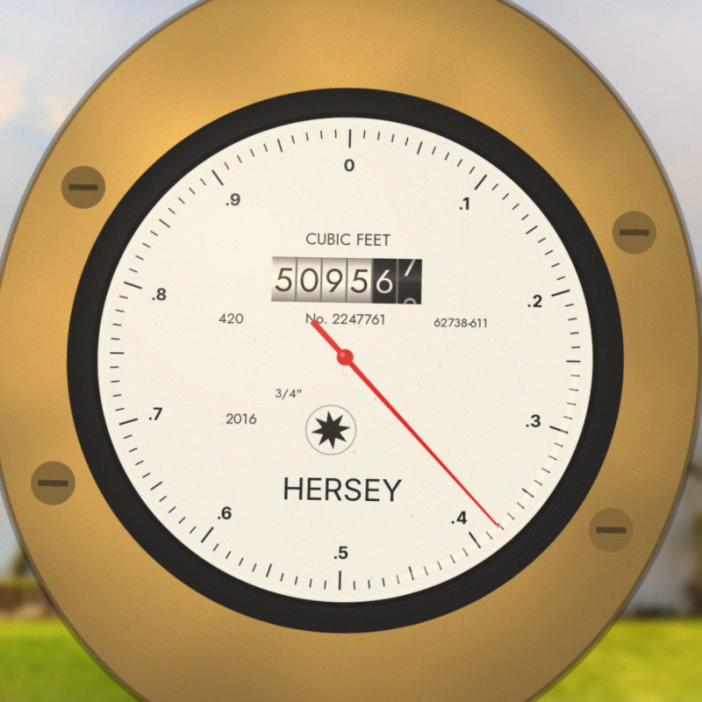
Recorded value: 509567.38; ft³
